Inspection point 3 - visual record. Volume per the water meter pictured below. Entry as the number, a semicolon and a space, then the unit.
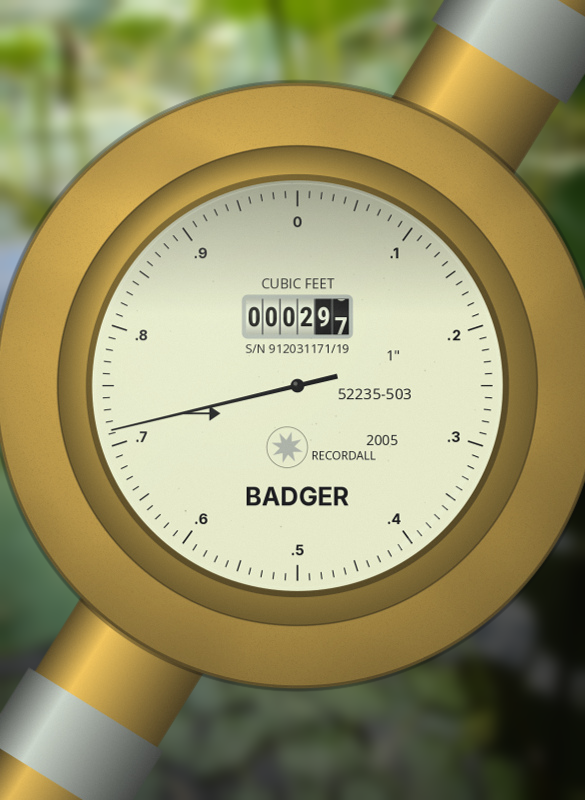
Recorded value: 296.71; ft³
